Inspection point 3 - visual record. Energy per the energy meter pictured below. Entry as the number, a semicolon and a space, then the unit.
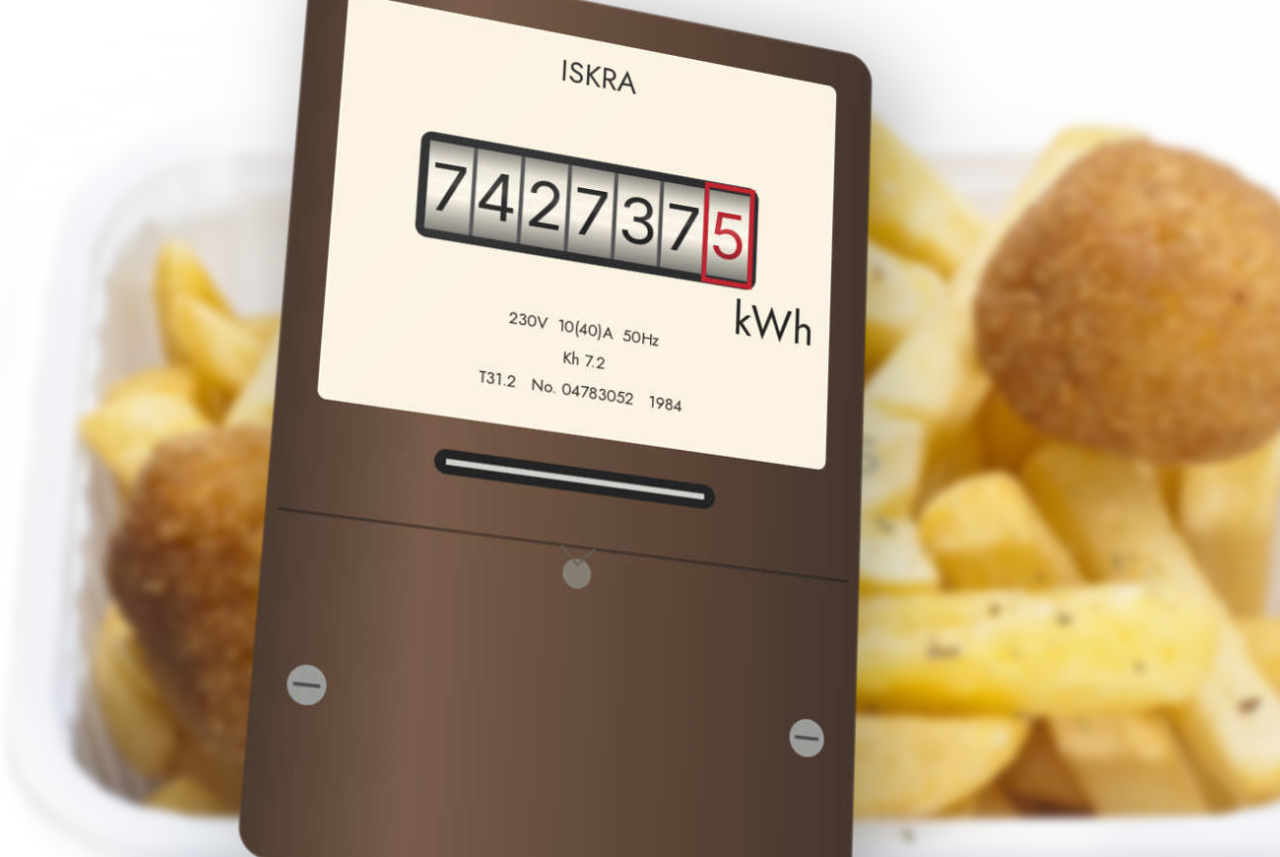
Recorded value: 742737.5; kWh
